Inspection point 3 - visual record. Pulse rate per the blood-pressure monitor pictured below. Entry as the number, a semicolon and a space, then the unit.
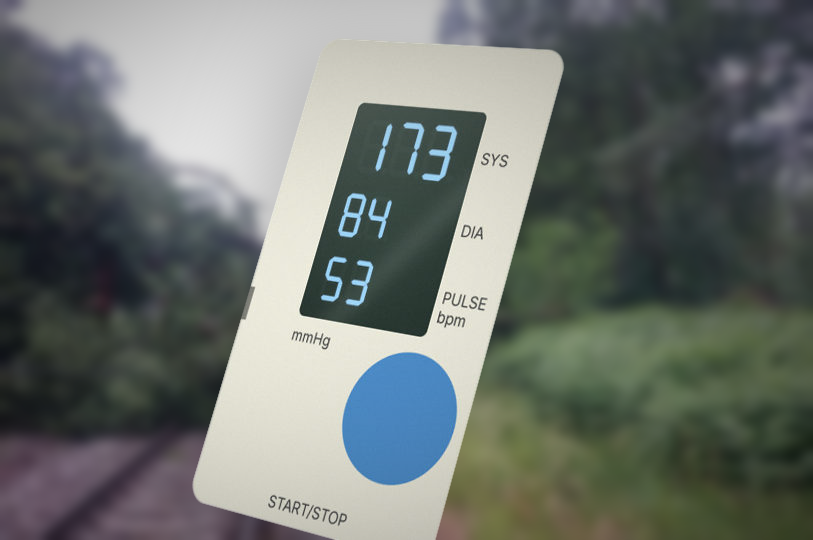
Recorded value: 53; bpm
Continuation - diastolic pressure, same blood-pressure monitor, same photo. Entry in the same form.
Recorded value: 84; mmHg
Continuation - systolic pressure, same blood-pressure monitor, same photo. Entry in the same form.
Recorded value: 173; mmHg
